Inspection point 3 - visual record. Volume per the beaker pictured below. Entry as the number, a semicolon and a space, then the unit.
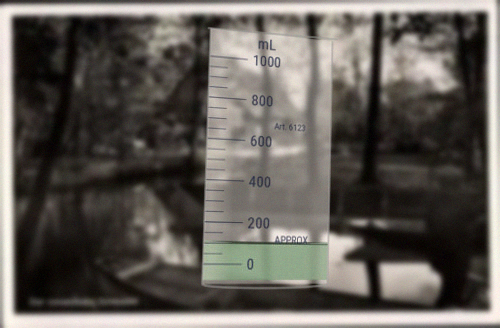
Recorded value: 100; mL
